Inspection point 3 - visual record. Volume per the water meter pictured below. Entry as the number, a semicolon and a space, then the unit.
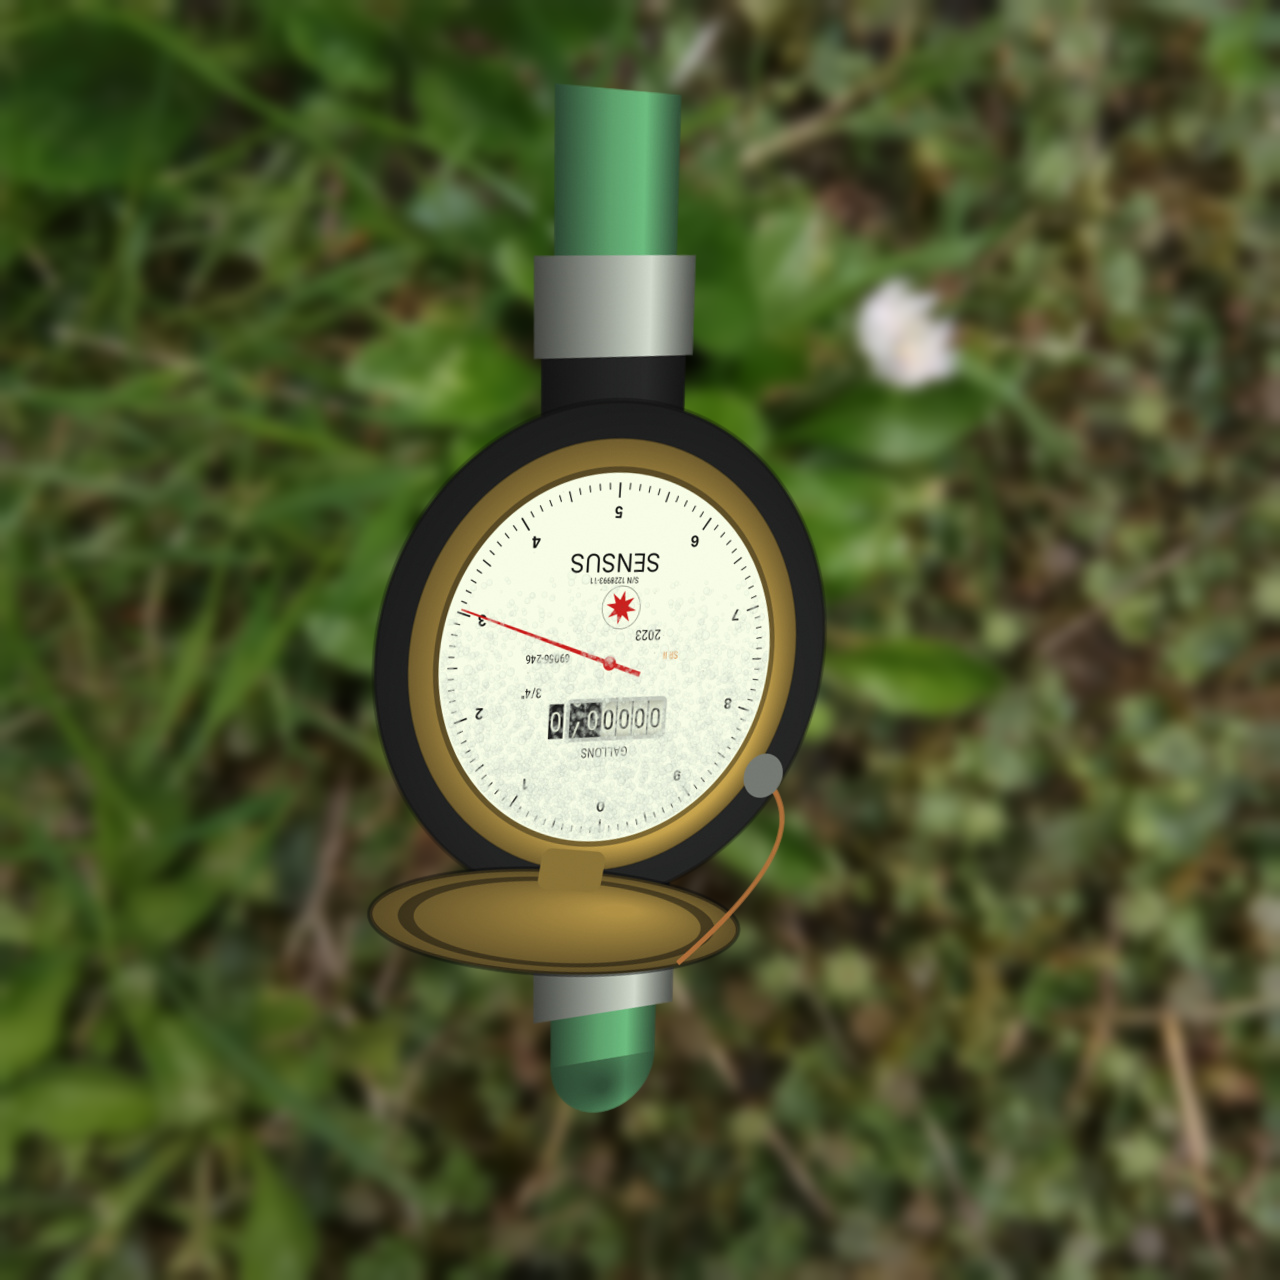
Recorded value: 73.0; gal
